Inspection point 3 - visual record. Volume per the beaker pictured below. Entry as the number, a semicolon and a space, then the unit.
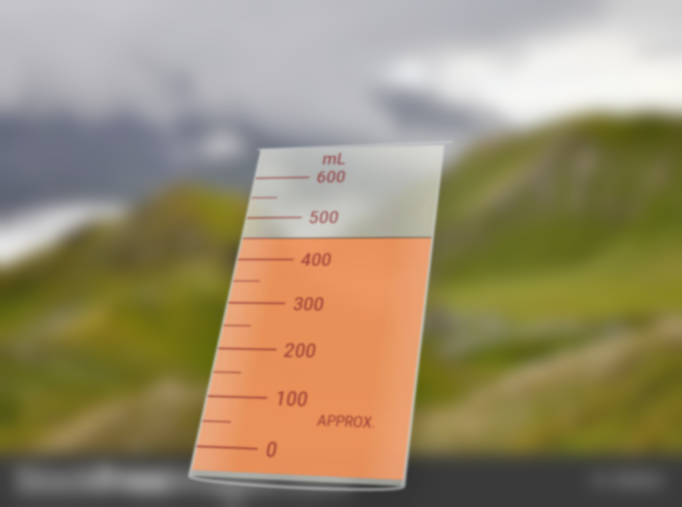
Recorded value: 450; mL
